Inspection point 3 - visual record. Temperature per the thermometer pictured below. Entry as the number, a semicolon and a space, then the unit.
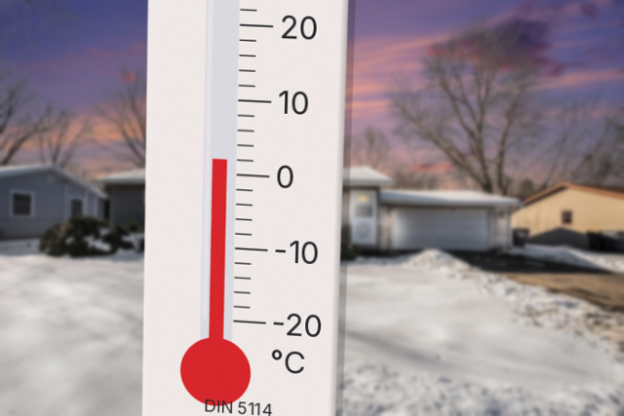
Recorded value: 2; °C
